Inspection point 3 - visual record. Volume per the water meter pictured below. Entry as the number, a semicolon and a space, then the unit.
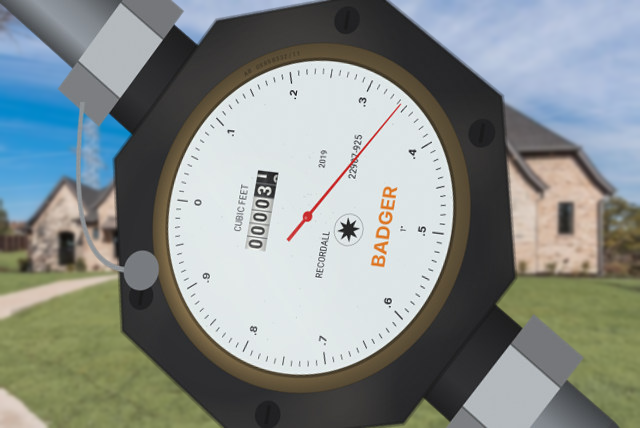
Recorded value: 31.34; ft³
